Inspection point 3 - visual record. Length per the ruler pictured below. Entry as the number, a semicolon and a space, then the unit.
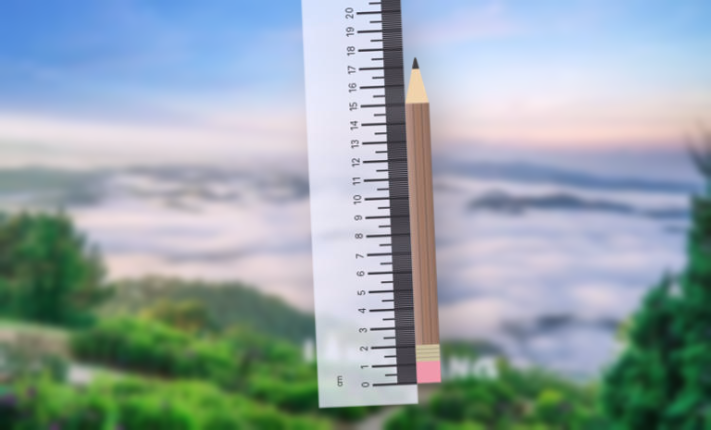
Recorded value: 17.5; cm
